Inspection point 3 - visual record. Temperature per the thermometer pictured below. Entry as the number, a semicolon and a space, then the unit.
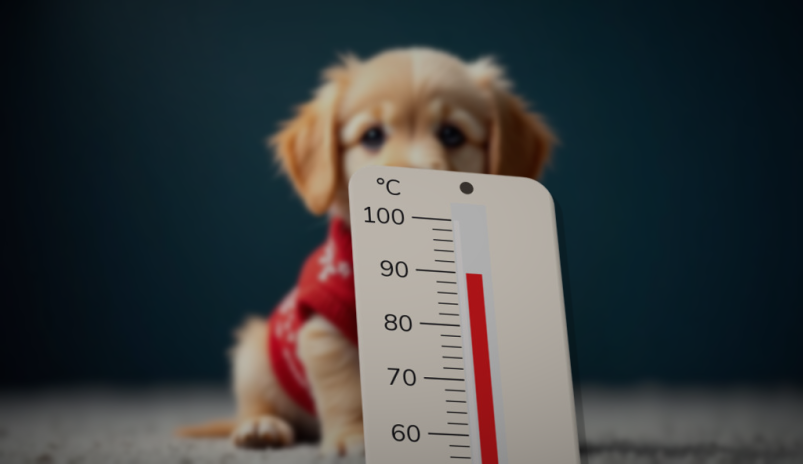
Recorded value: 90; °C
